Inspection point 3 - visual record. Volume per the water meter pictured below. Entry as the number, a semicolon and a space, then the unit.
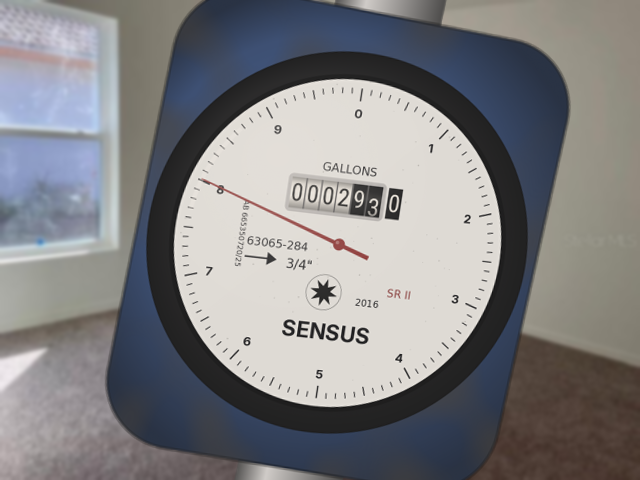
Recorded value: 2928.0; gal
